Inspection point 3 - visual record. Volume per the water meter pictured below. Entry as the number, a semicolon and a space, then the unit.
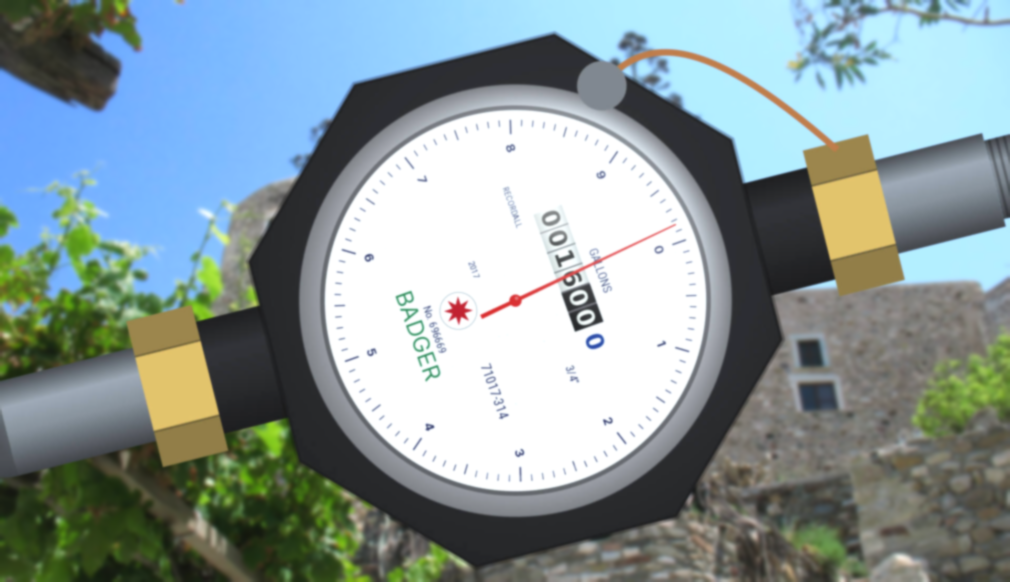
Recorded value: 15999.8; gal
